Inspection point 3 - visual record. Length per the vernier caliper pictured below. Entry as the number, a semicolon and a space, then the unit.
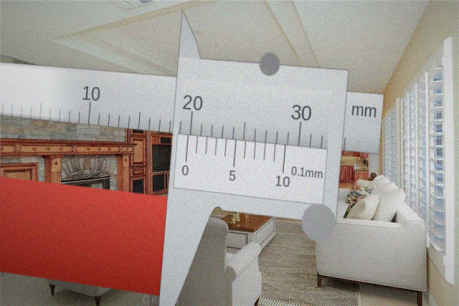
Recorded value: 19.8; mm
